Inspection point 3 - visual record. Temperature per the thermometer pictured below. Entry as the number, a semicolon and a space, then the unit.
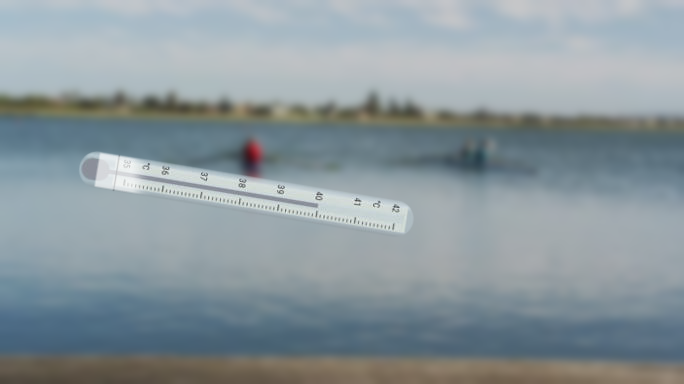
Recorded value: 40; °C
